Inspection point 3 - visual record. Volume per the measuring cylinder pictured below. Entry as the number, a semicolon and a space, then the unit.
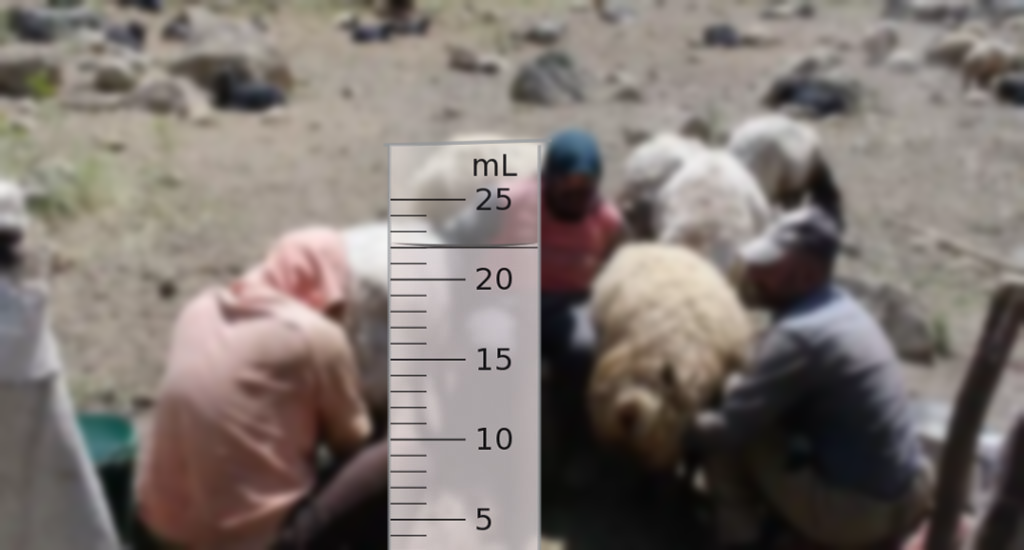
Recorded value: 22; mL
